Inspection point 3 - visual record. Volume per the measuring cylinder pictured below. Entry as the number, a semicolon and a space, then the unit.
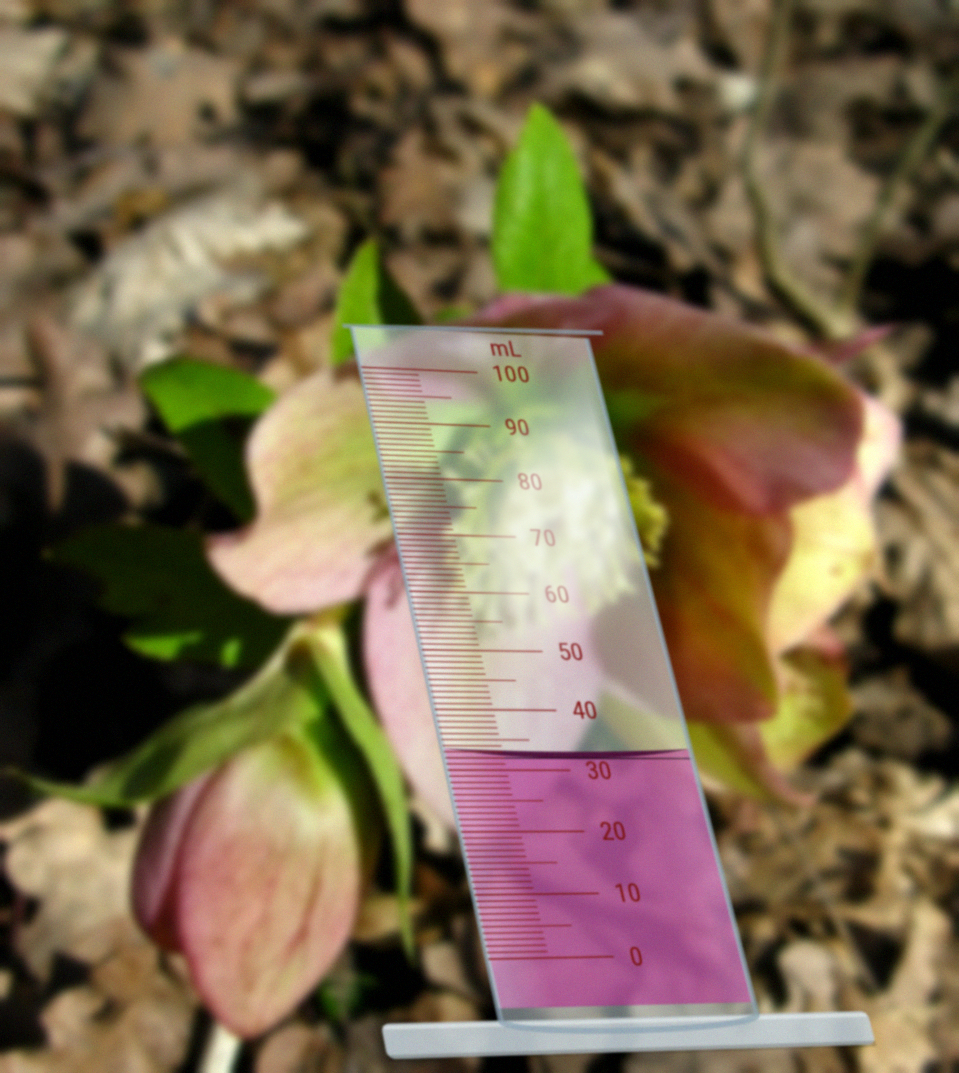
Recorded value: 32; mL
